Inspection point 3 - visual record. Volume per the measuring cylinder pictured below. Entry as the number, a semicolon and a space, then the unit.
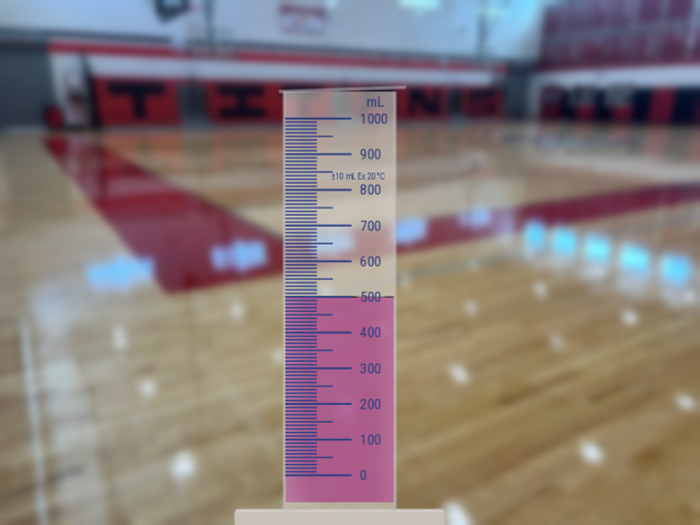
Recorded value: 500; mL
